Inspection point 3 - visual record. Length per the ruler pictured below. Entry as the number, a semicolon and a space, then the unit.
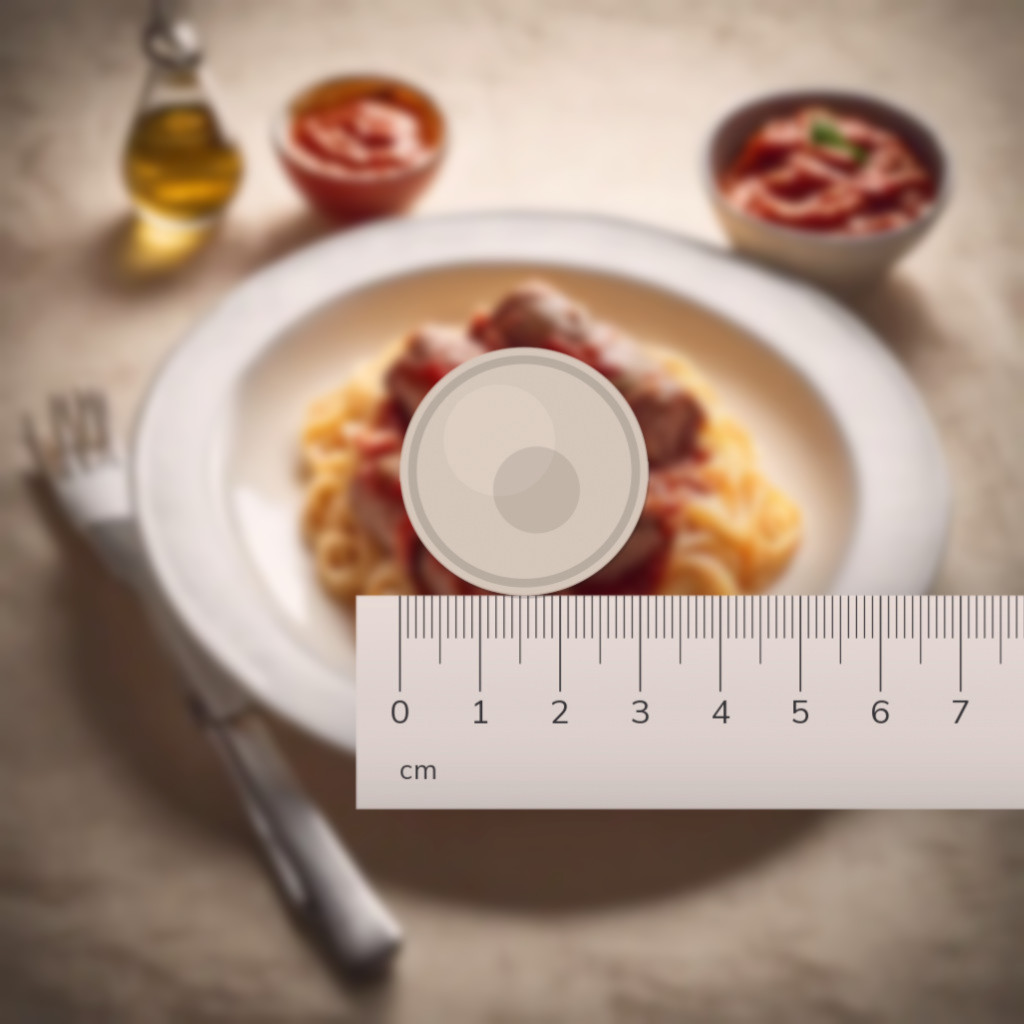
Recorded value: 3.1; cm
